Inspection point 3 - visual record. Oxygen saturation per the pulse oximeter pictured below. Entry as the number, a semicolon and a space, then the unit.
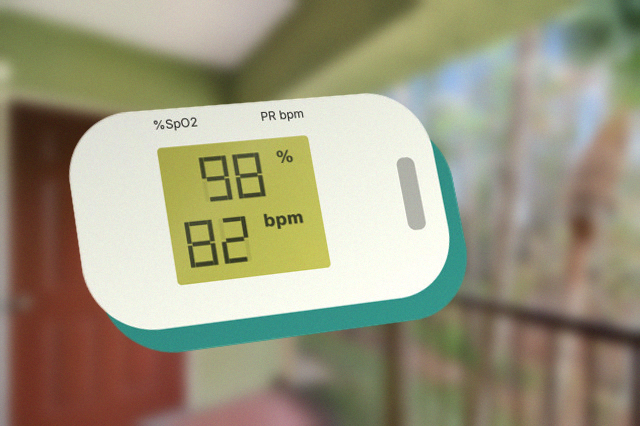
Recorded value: 98; %
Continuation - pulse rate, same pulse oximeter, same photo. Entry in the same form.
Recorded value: 82; bpm
